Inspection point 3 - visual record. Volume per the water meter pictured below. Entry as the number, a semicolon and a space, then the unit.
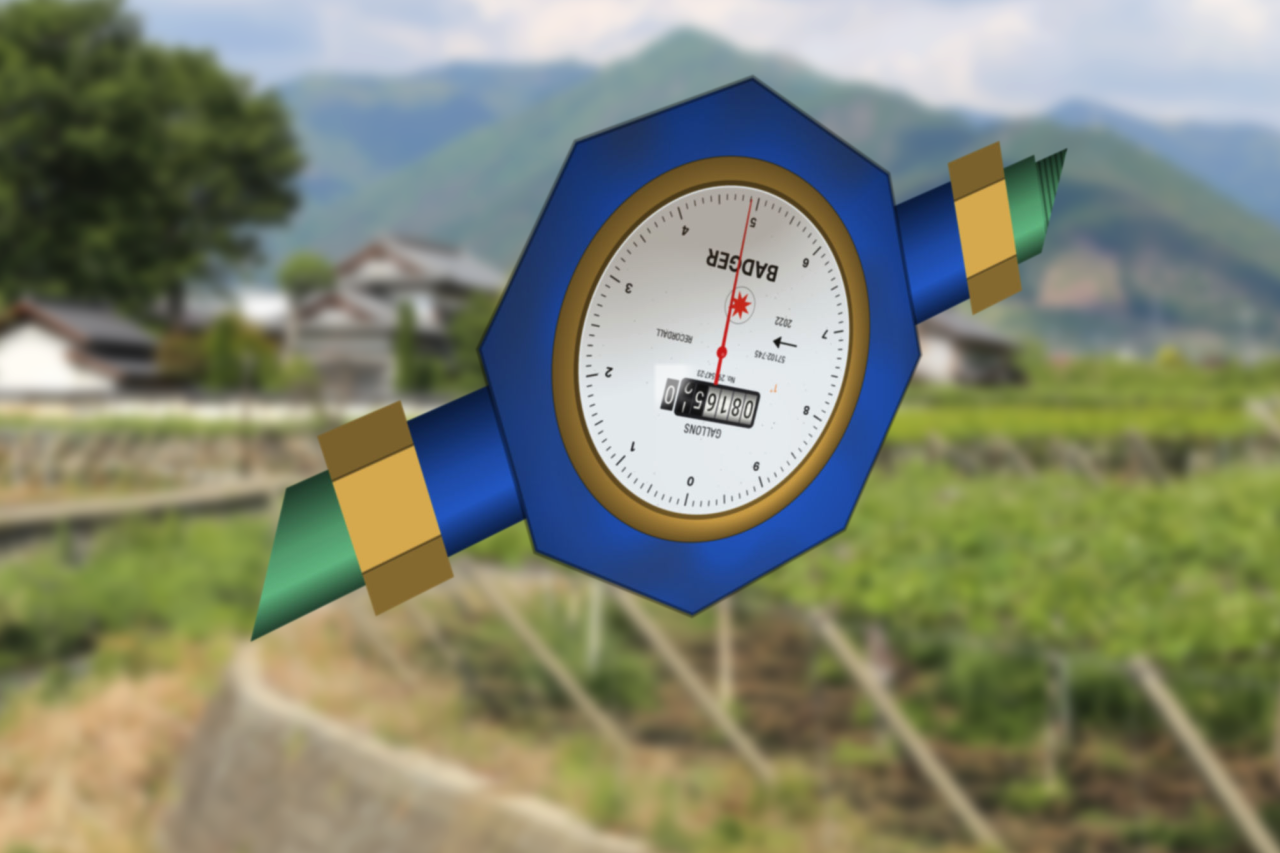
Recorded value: 816514.9; gal
